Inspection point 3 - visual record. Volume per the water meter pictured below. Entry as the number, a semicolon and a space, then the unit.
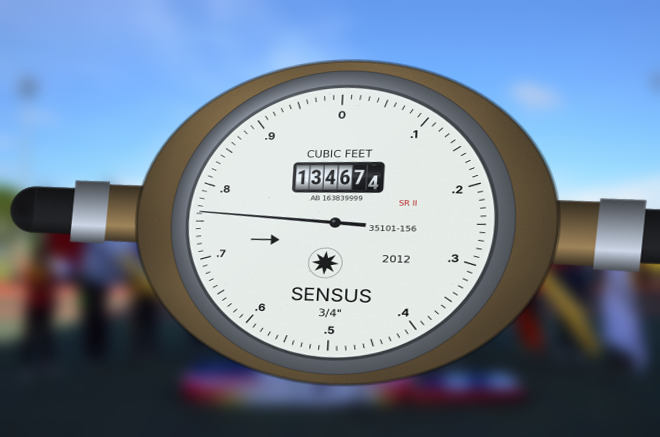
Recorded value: 134673.76; ft³
